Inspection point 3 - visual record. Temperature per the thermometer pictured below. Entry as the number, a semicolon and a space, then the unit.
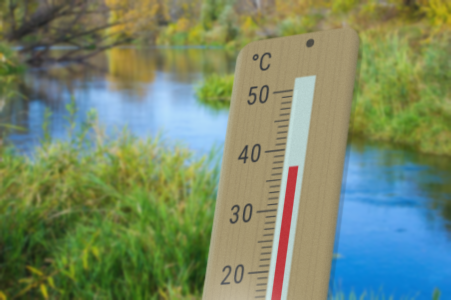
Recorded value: 37; °C
